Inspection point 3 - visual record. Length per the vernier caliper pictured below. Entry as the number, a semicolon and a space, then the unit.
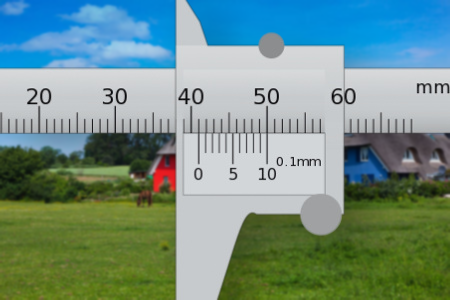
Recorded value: 41.0; mm
